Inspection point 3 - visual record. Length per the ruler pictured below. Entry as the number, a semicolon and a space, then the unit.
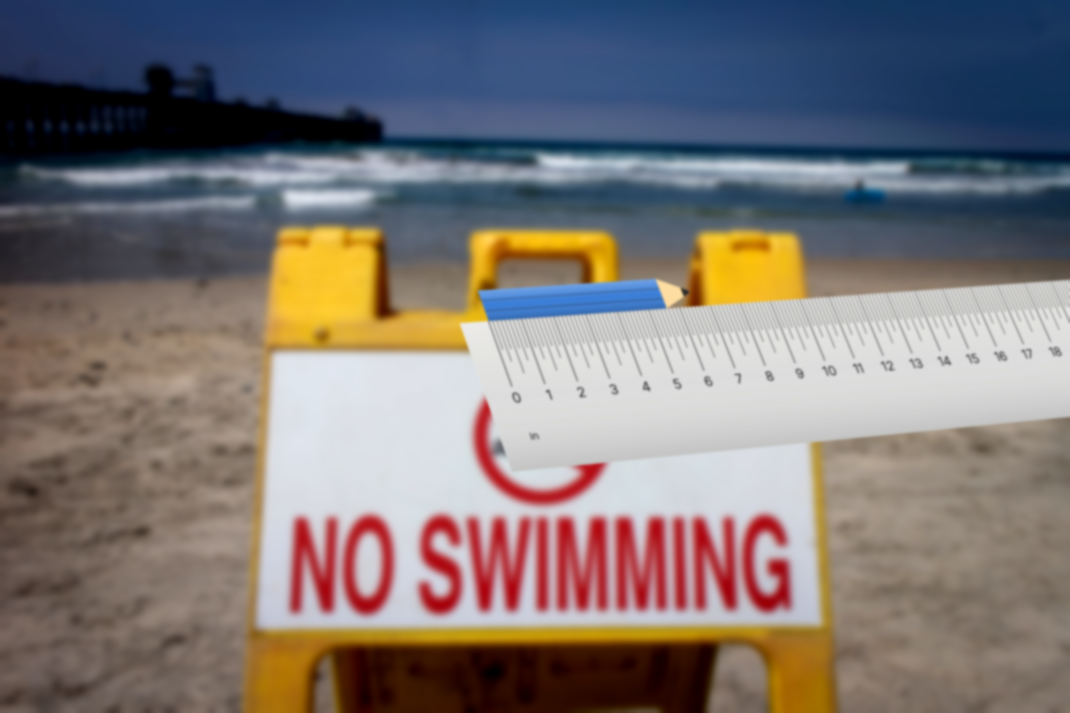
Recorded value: 6.5; in
